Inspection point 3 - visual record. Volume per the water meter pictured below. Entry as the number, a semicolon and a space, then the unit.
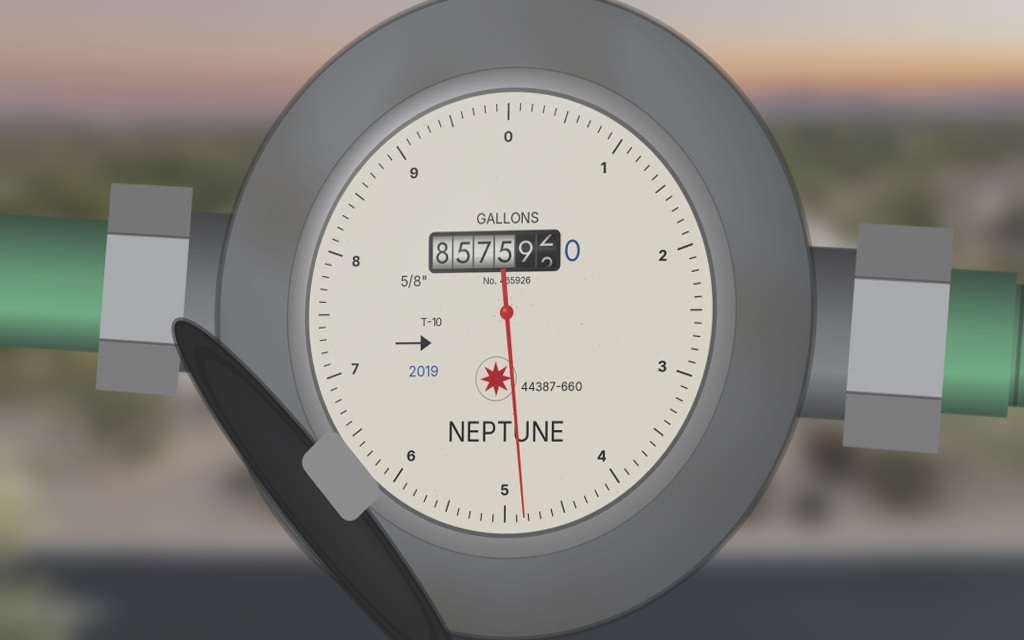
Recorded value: 8575924.8; gal
